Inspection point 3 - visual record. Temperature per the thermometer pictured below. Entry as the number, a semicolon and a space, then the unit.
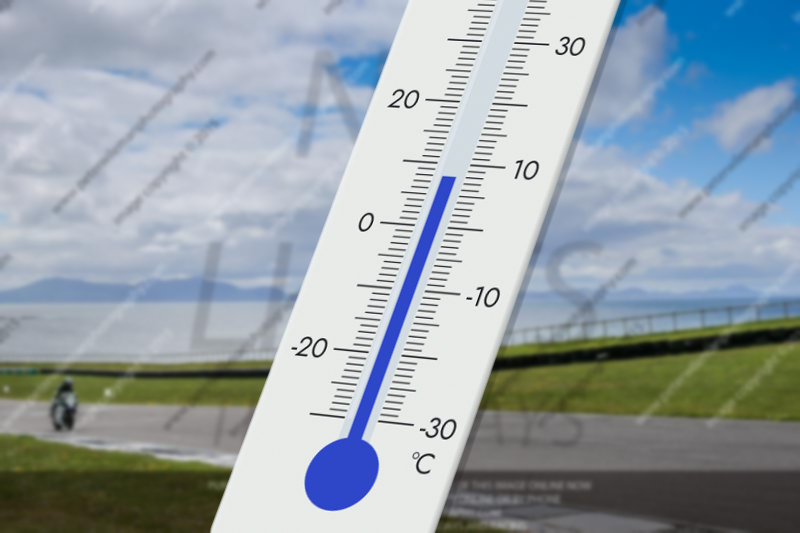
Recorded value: 8; °C
